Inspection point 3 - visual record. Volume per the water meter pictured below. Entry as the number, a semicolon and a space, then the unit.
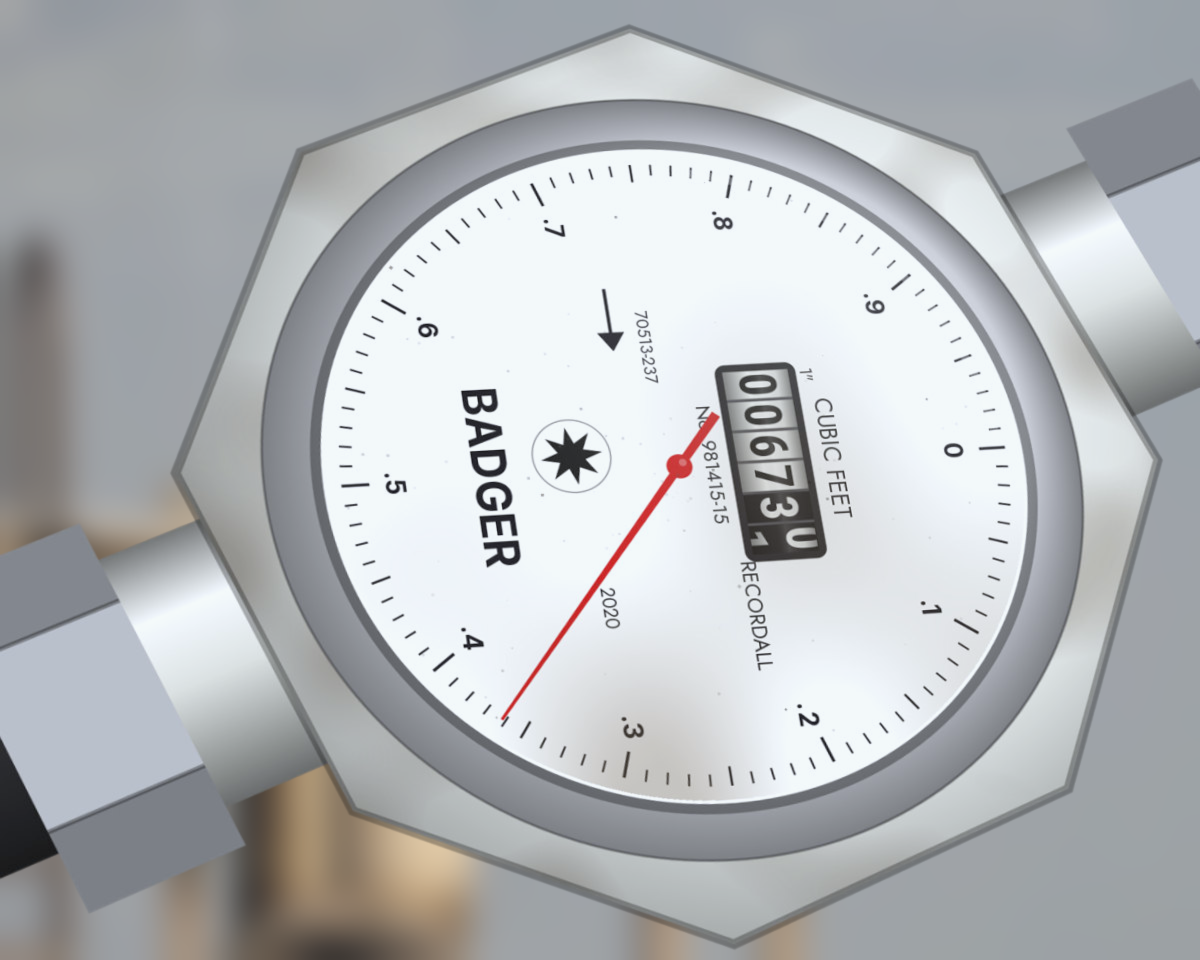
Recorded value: 6730.36; ft³
